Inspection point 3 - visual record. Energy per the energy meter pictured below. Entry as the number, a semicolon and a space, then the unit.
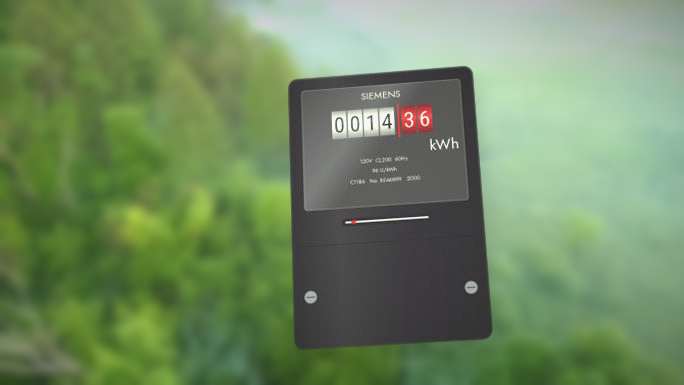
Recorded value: 14.36; kWh
